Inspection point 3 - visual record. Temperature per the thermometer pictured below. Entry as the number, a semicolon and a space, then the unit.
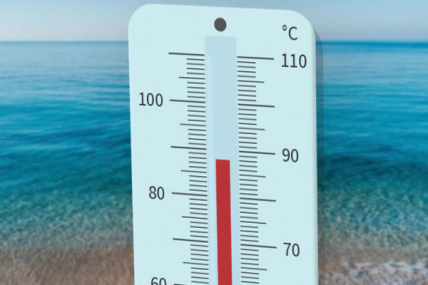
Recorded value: 88; °C
